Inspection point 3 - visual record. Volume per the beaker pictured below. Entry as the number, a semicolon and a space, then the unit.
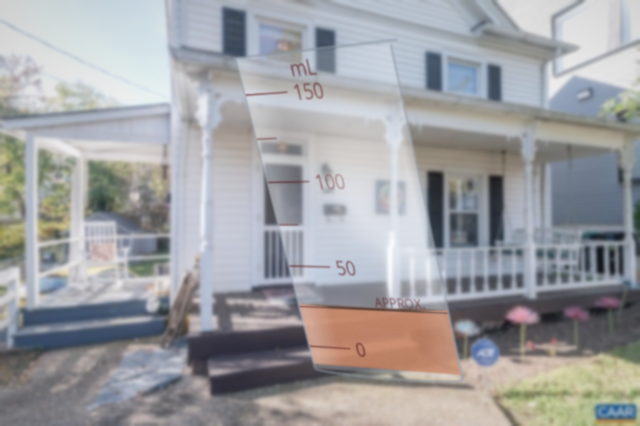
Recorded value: 25; mL
